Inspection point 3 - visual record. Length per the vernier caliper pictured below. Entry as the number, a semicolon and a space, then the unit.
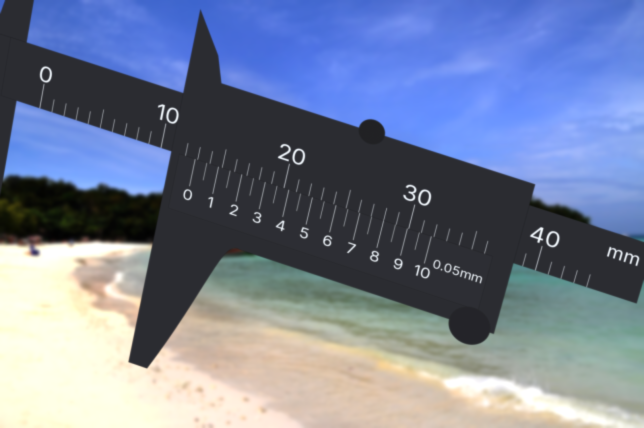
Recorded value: 12.8; mm
